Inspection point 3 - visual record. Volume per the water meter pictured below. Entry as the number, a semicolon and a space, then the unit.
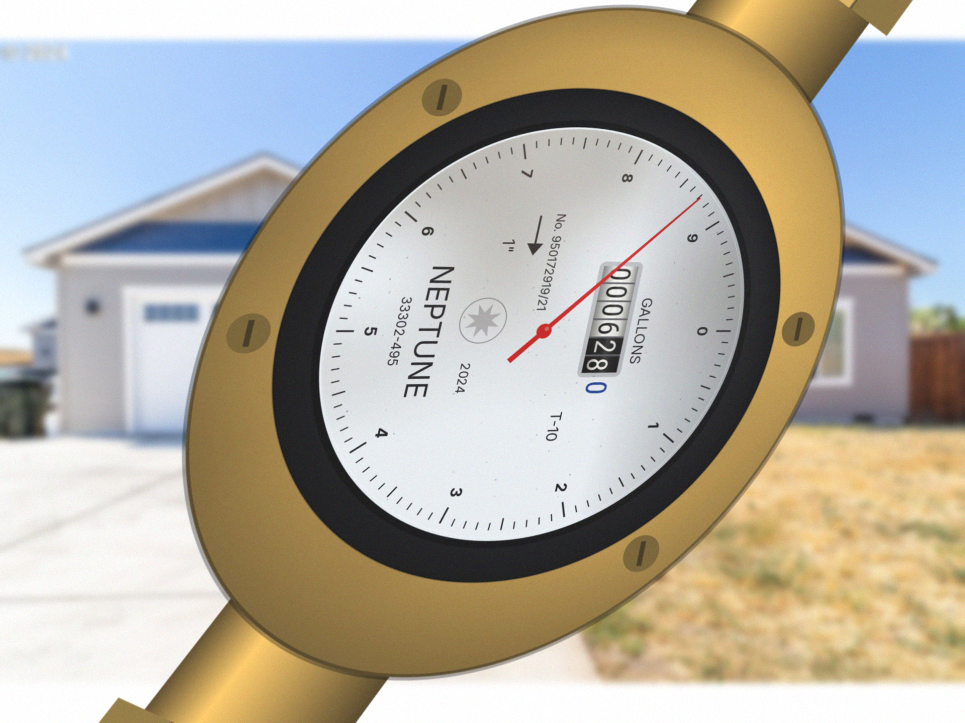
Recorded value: 6278.7; gal
